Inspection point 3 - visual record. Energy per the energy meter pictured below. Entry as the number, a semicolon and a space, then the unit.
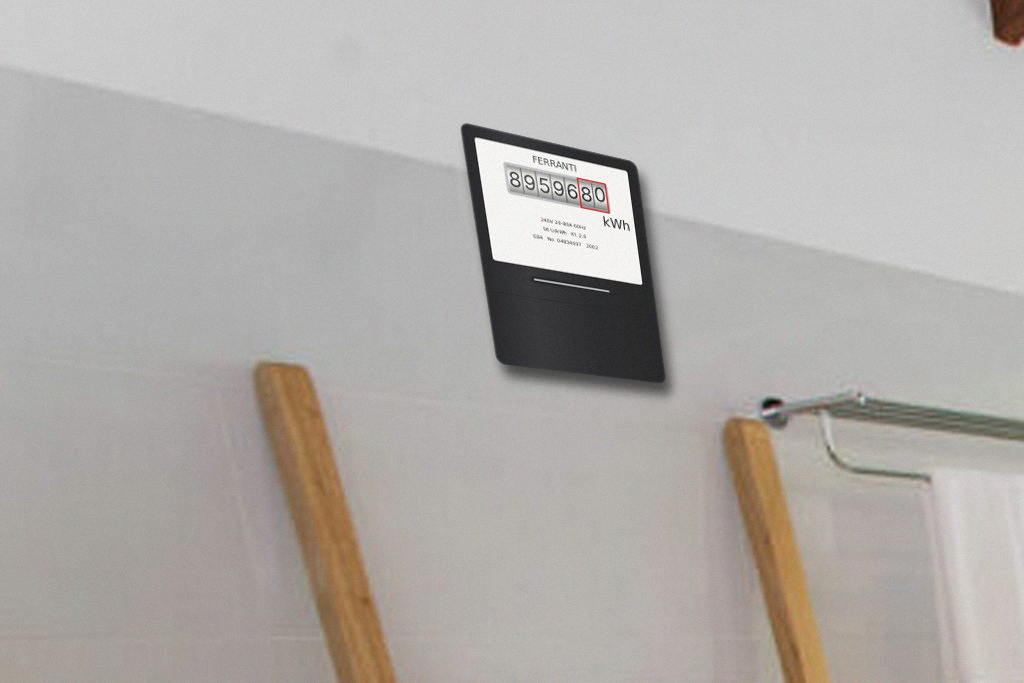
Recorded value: 89596.80; kWh
